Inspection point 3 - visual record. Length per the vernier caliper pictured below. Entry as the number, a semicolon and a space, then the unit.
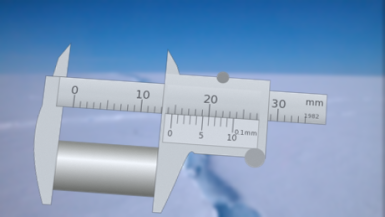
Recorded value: 14.6; mm
